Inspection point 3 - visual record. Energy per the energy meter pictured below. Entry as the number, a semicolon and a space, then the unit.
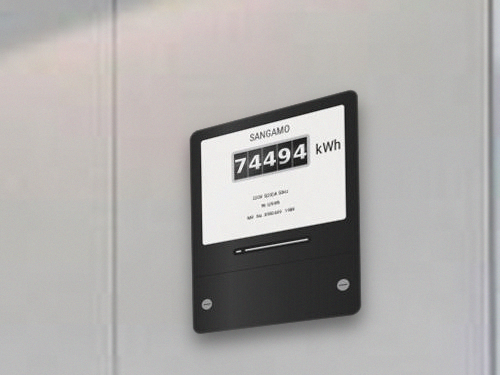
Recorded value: 74494; kWh
